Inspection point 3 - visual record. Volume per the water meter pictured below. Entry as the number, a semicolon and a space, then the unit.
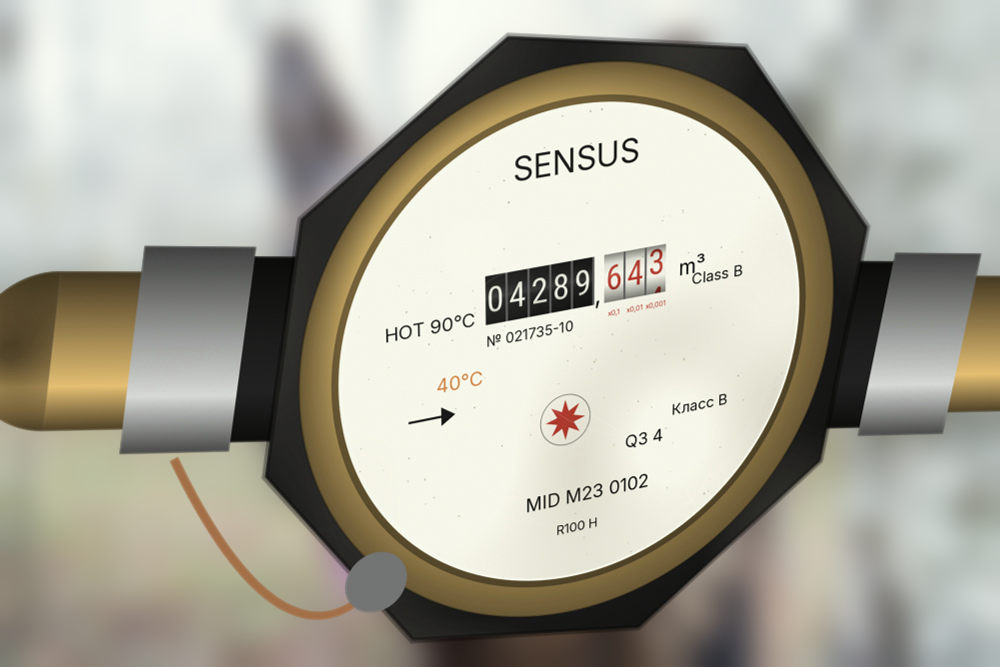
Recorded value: 4289.643; m³
